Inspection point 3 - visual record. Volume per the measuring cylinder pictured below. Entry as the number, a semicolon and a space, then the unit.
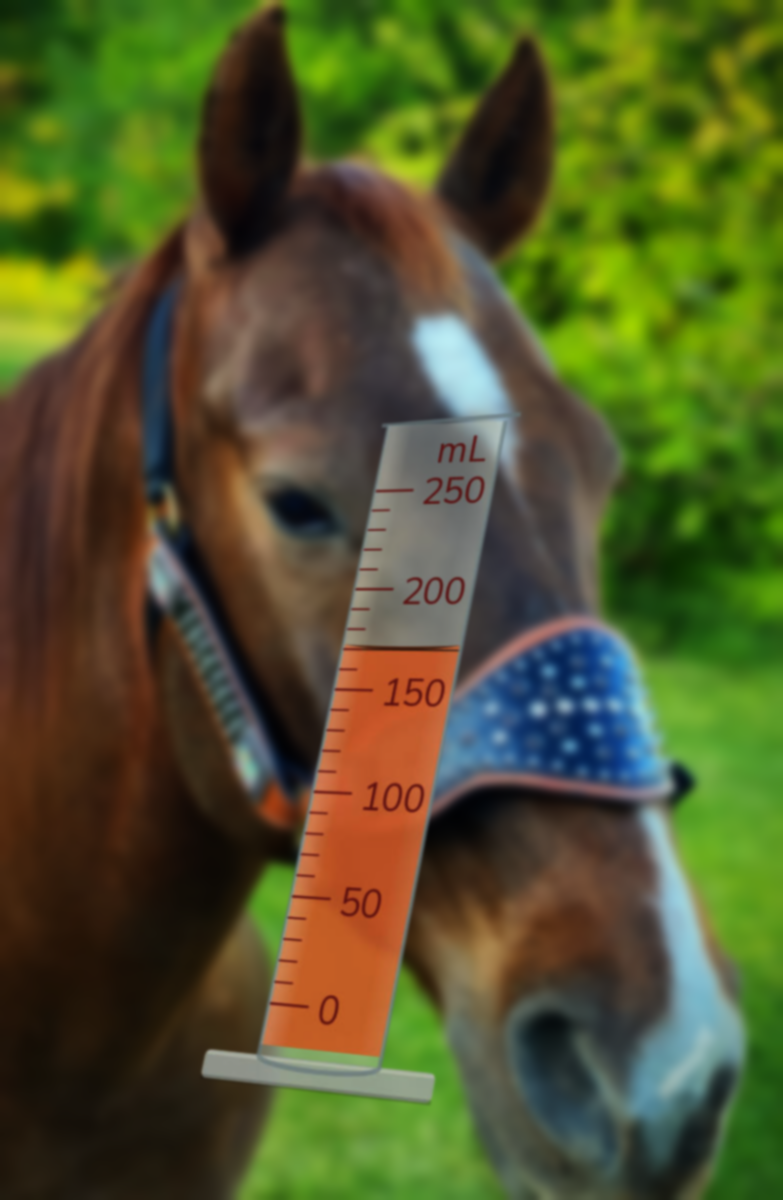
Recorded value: 170; mL
